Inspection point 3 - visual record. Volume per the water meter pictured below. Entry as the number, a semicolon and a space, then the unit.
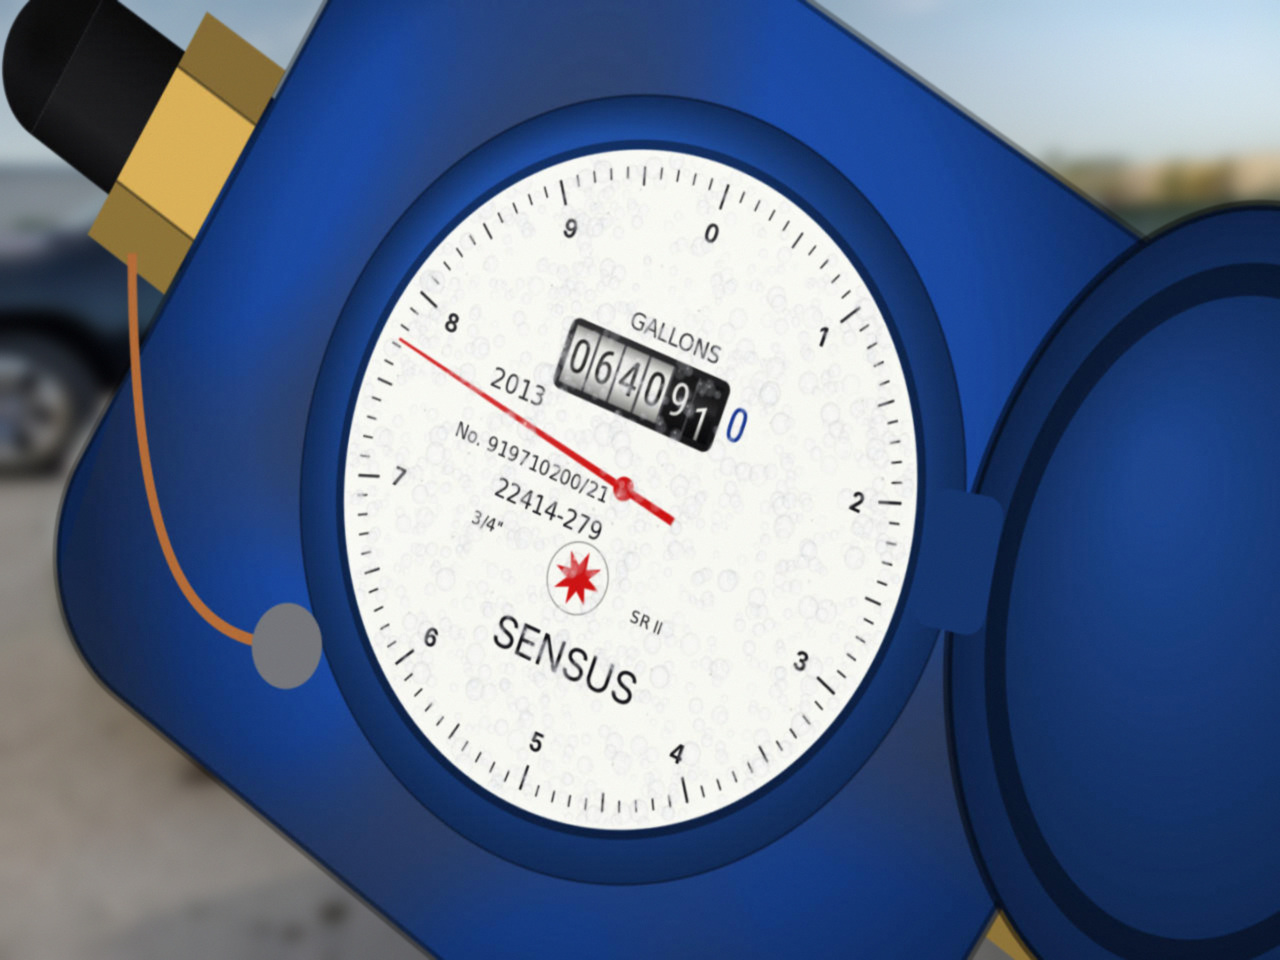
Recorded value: 640907.7; gal
